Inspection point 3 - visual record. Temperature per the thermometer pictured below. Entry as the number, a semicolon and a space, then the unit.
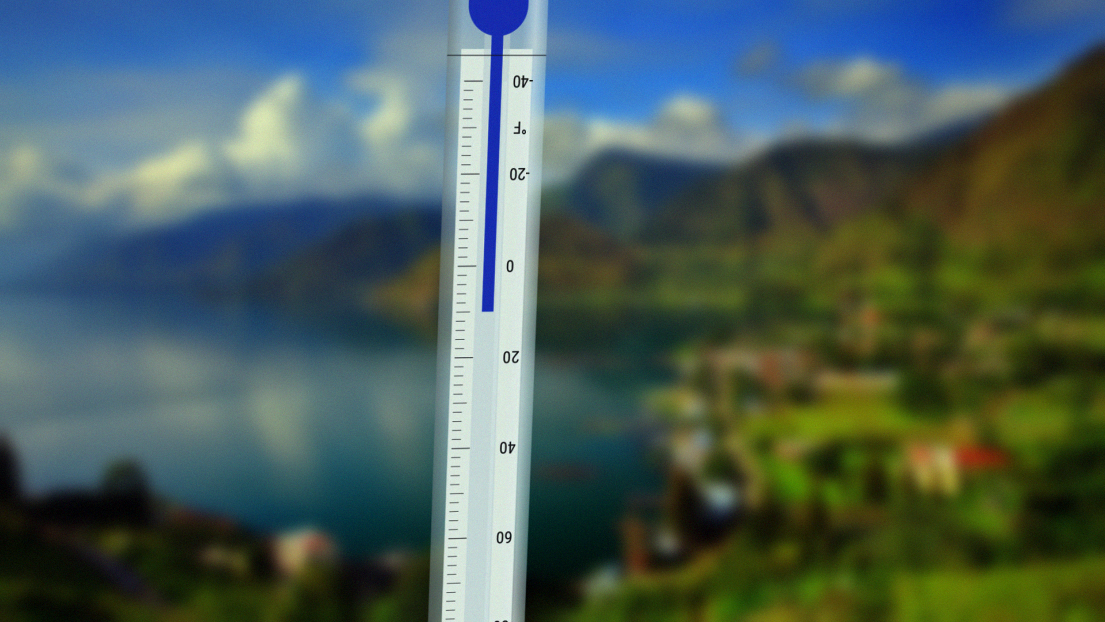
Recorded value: 10; °F
